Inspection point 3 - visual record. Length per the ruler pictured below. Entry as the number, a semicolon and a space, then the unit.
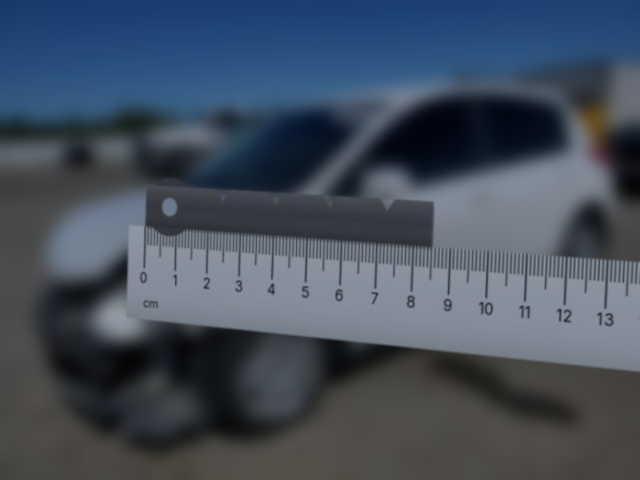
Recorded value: 8.5; cm
